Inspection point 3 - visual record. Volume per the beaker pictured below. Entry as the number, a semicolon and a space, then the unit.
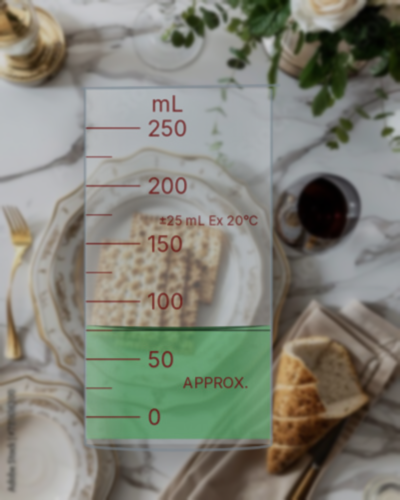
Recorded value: 75; mL
